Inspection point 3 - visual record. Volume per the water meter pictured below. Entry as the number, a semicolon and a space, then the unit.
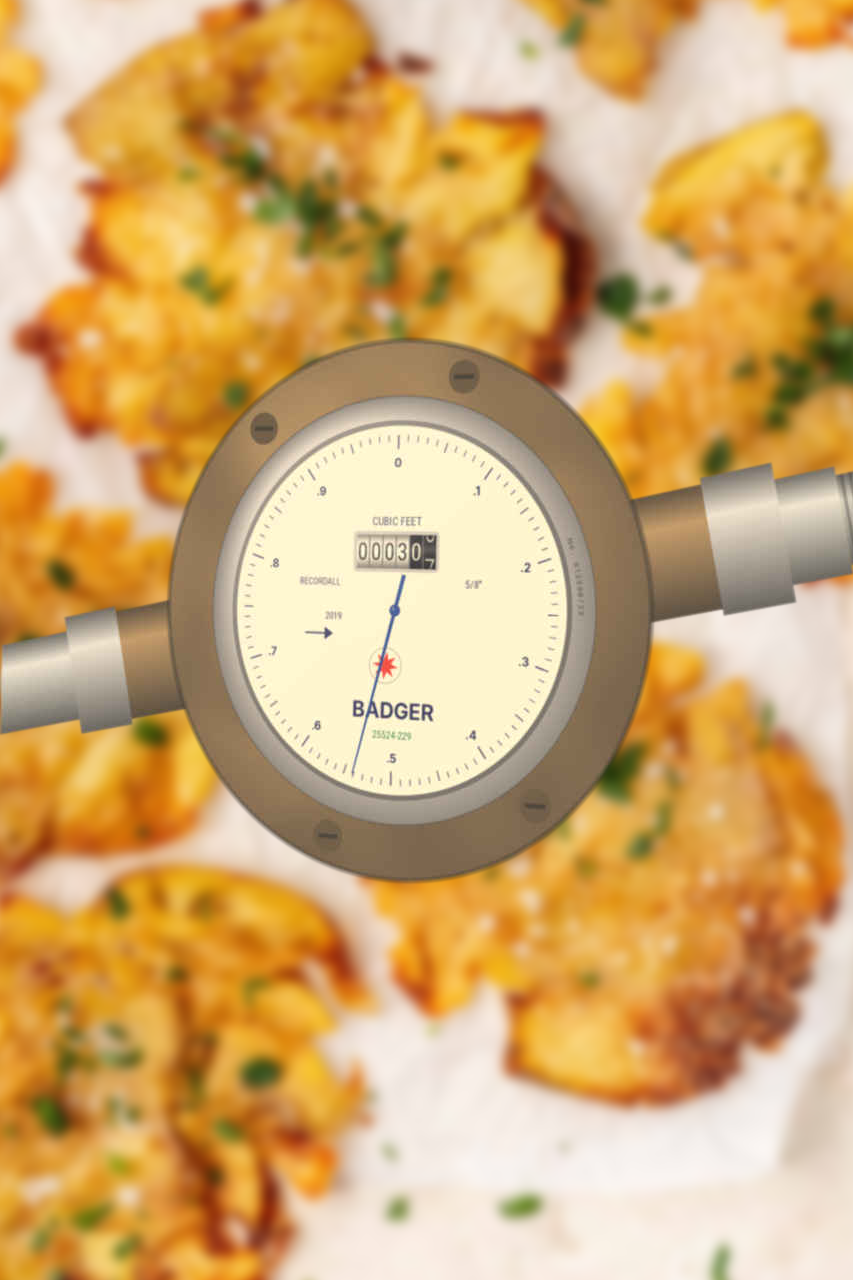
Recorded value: 306.54; ft³
